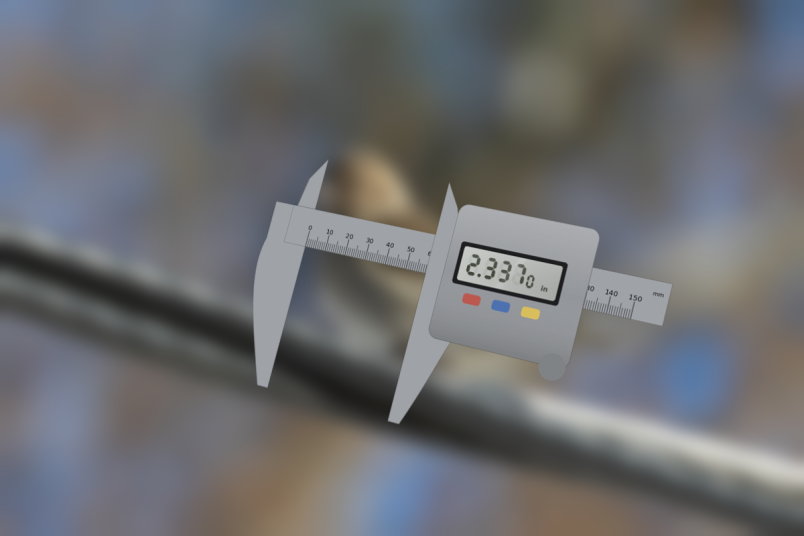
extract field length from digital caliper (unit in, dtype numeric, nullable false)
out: 2.3370 in
